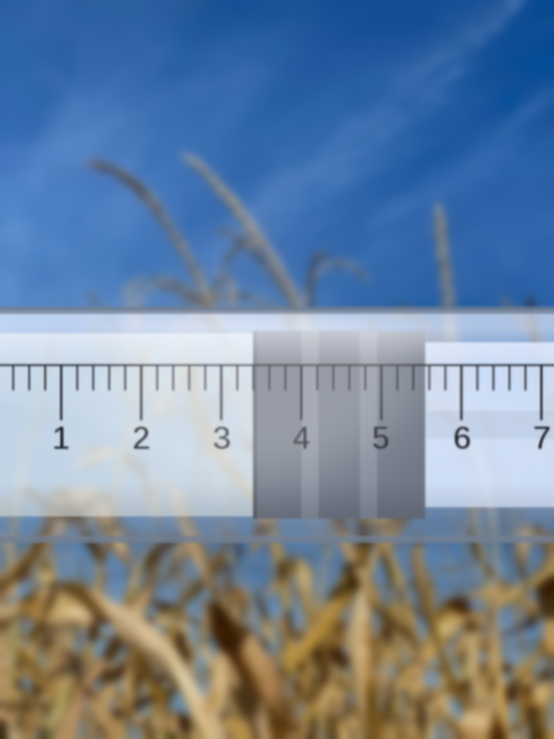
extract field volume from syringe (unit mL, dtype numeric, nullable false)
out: 3.4 mL
